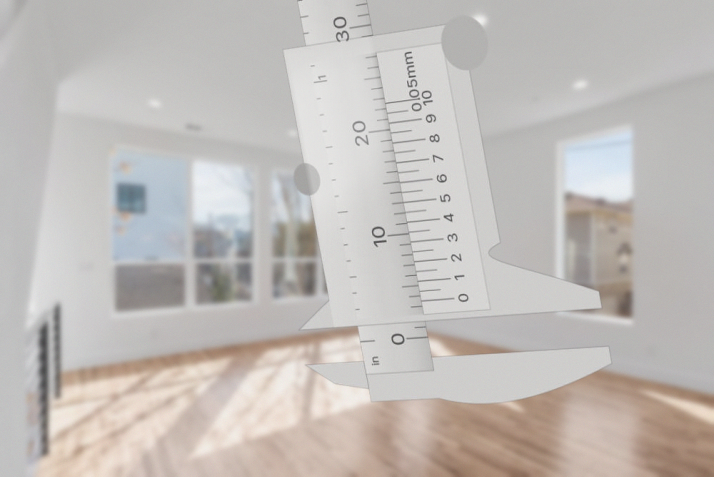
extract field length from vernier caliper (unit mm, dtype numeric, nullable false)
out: 3.5 mm
